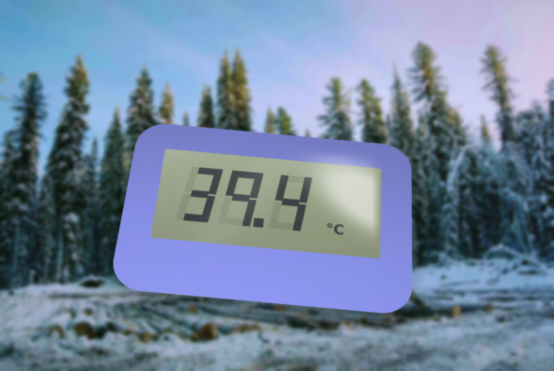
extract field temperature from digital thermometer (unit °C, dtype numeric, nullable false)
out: 39.4 °C
